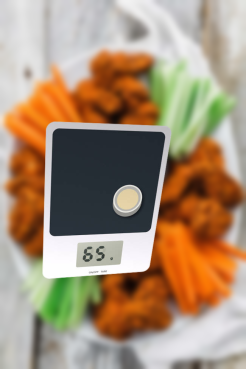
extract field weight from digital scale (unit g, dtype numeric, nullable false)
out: 65 g
